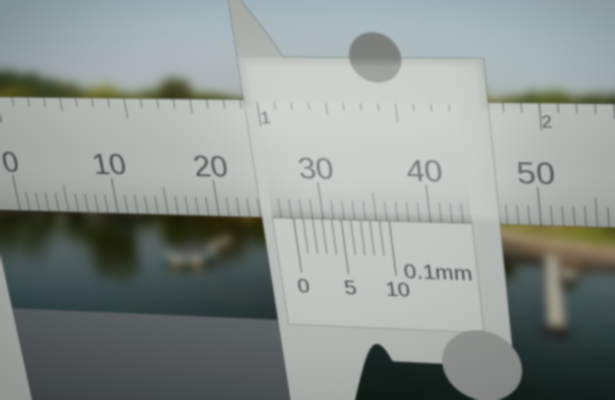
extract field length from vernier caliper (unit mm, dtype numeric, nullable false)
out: 27.2 mm
